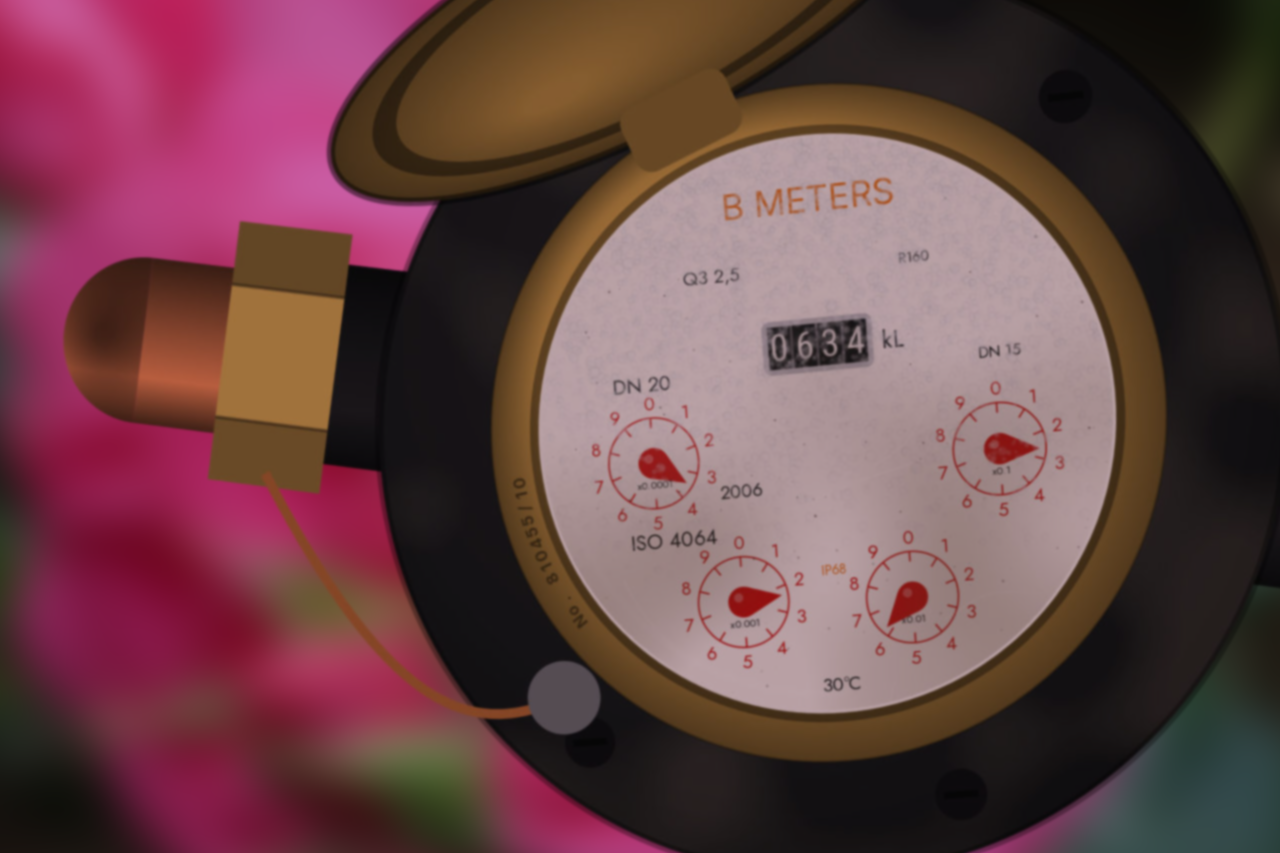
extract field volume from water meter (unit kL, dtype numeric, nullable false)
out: 634.2623 kL
